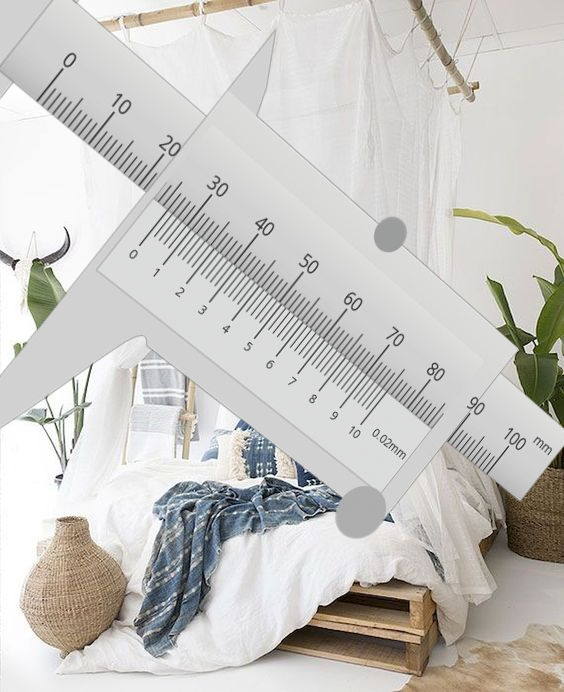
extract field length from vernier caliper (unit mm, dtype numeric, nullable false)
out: 26.0 mm
